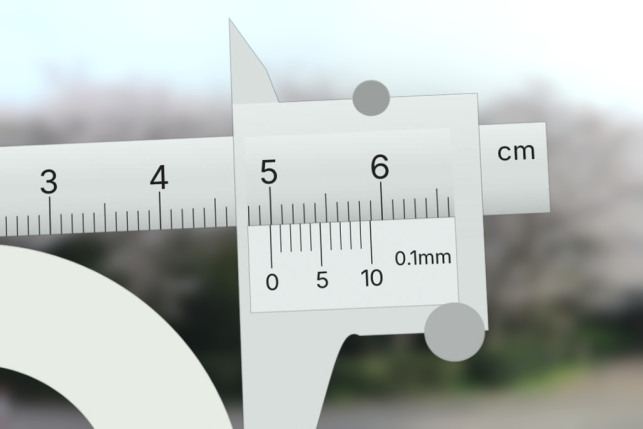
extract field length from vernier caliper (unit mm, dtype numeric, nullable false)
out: 49.9 mm
